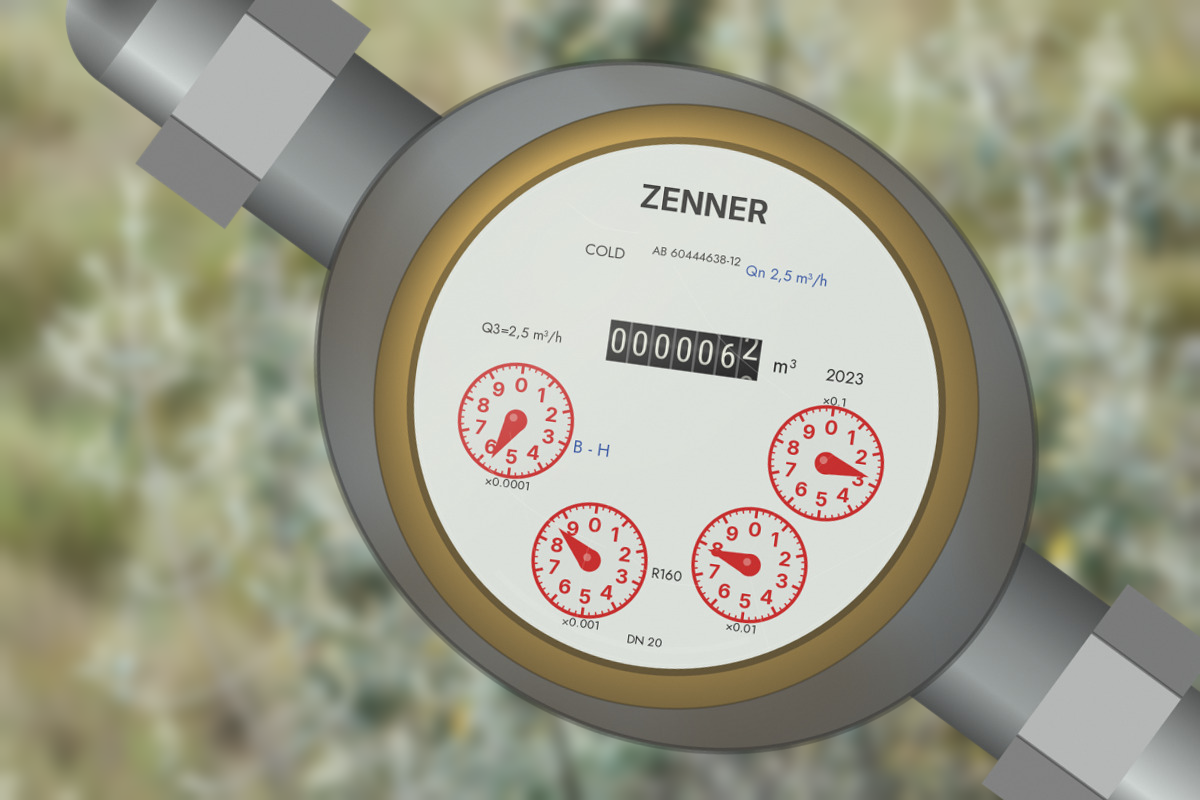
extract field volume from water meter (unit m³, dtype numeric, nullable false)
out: 62.2785 m³
